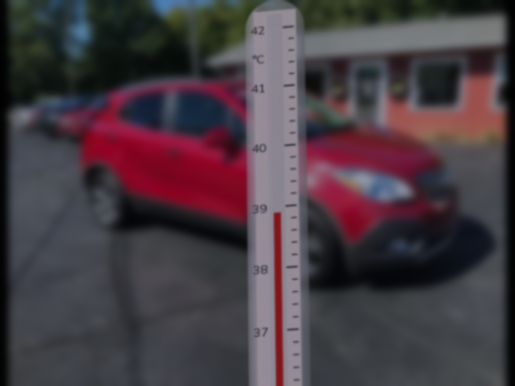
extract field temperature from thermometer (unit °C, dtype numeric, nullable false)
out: 38.9 °C
